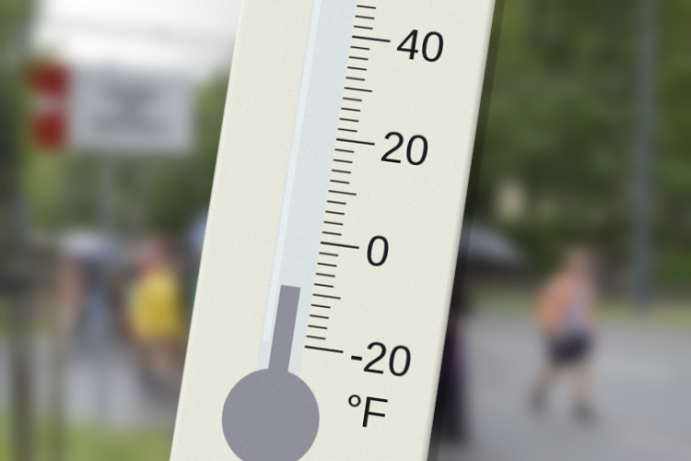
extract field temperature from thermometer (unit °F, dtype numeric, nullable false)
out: -9 °F
